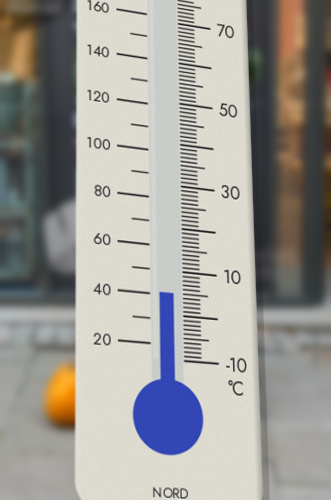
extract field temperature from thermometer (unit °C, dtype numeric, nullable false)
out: 5 °C
